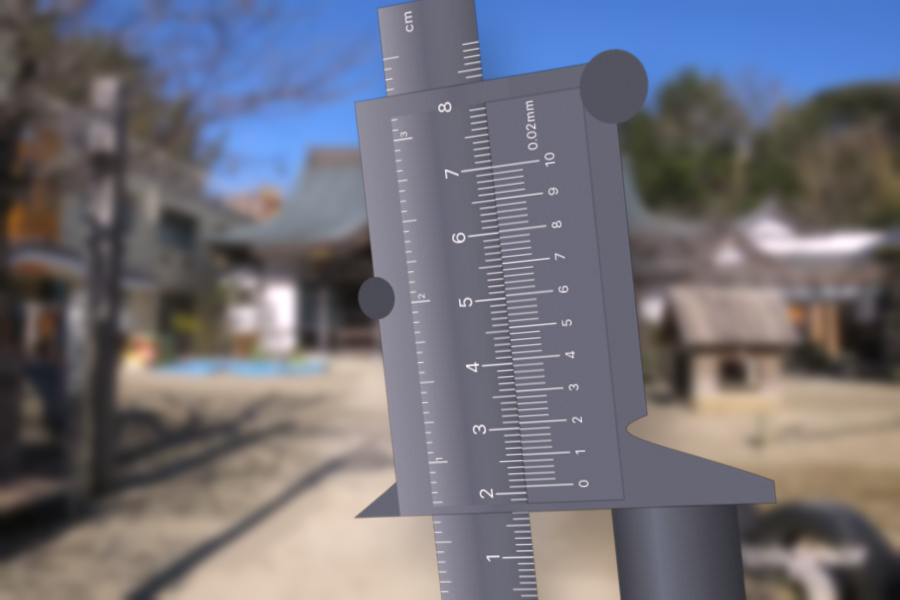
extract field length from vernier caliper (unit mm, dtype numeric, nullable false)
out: 21.0 mm
